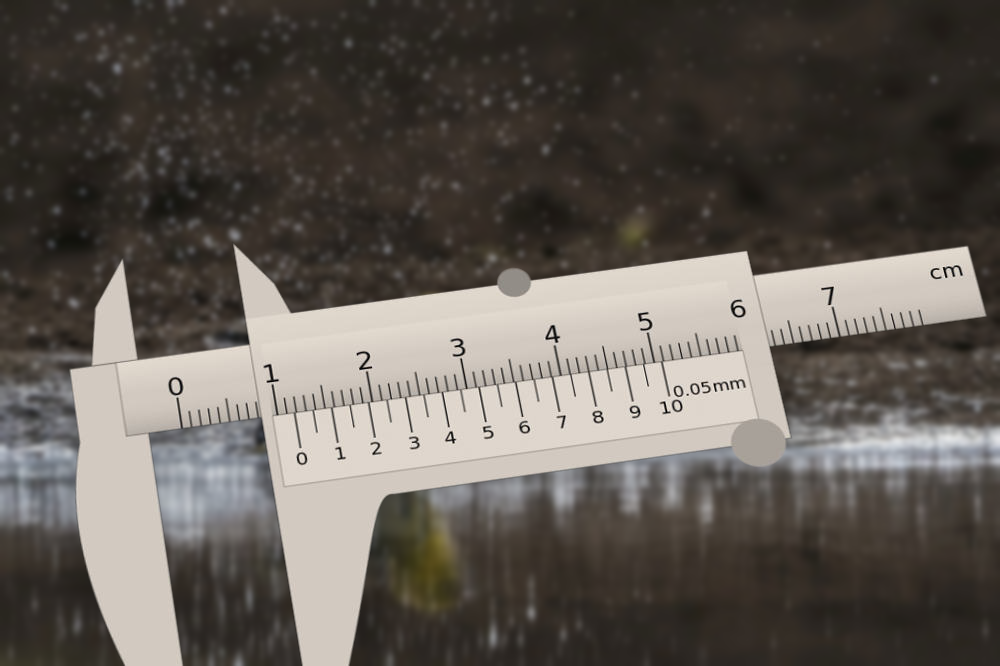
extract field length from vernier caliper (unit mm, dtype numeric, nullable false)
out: 11.8 mm
